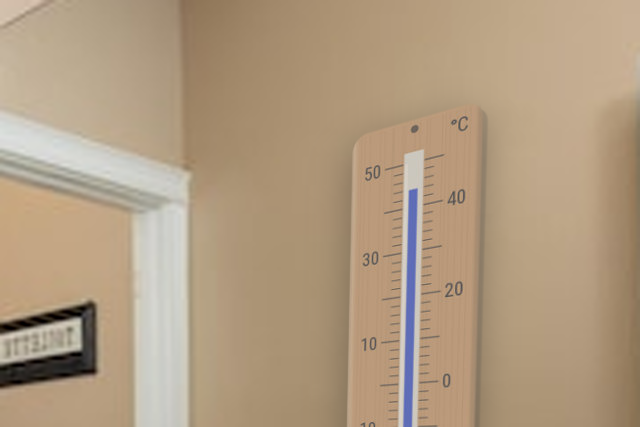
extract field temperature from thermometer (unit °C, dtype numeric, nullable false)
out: 44 °C
